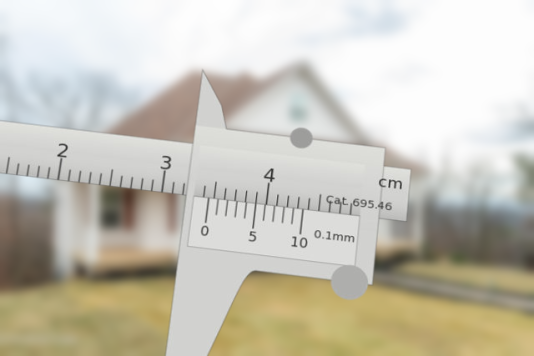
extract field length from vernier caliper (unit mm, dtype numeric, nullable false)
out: 34.5 mm
